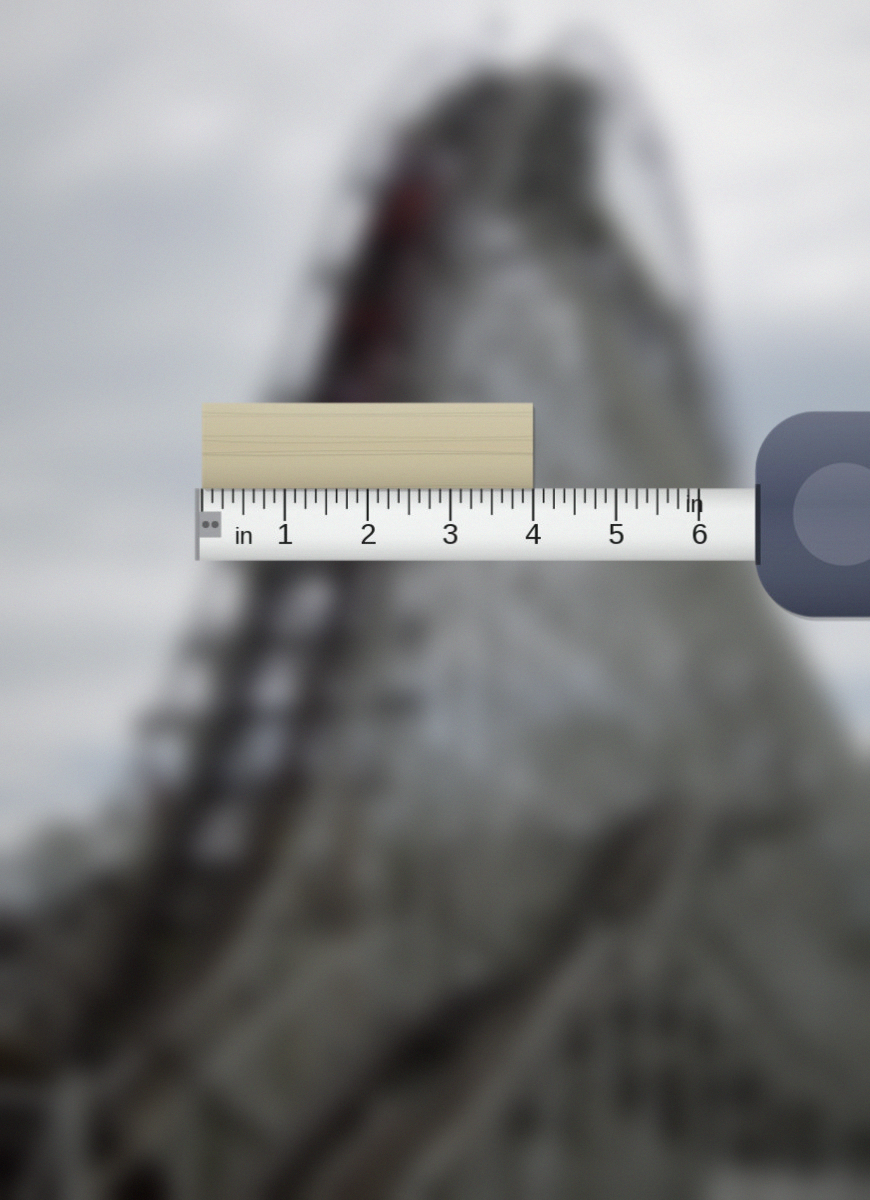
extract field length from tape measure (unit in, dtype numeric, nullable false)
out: 4 in
